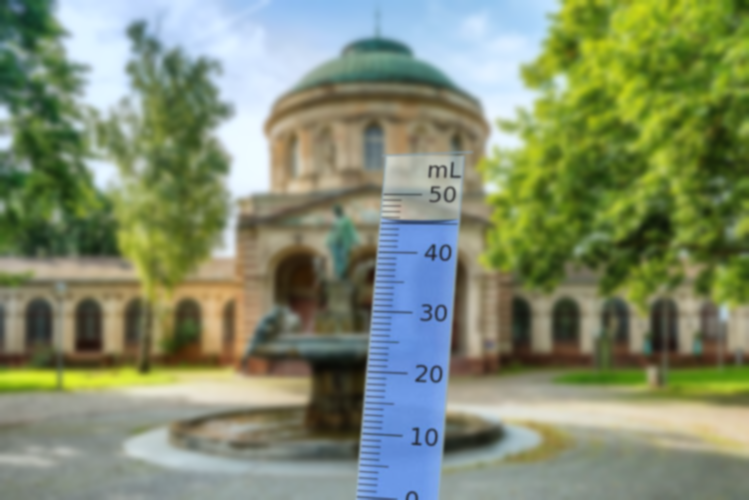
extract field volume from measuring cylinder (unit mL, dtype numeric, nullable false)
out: 45 mL
